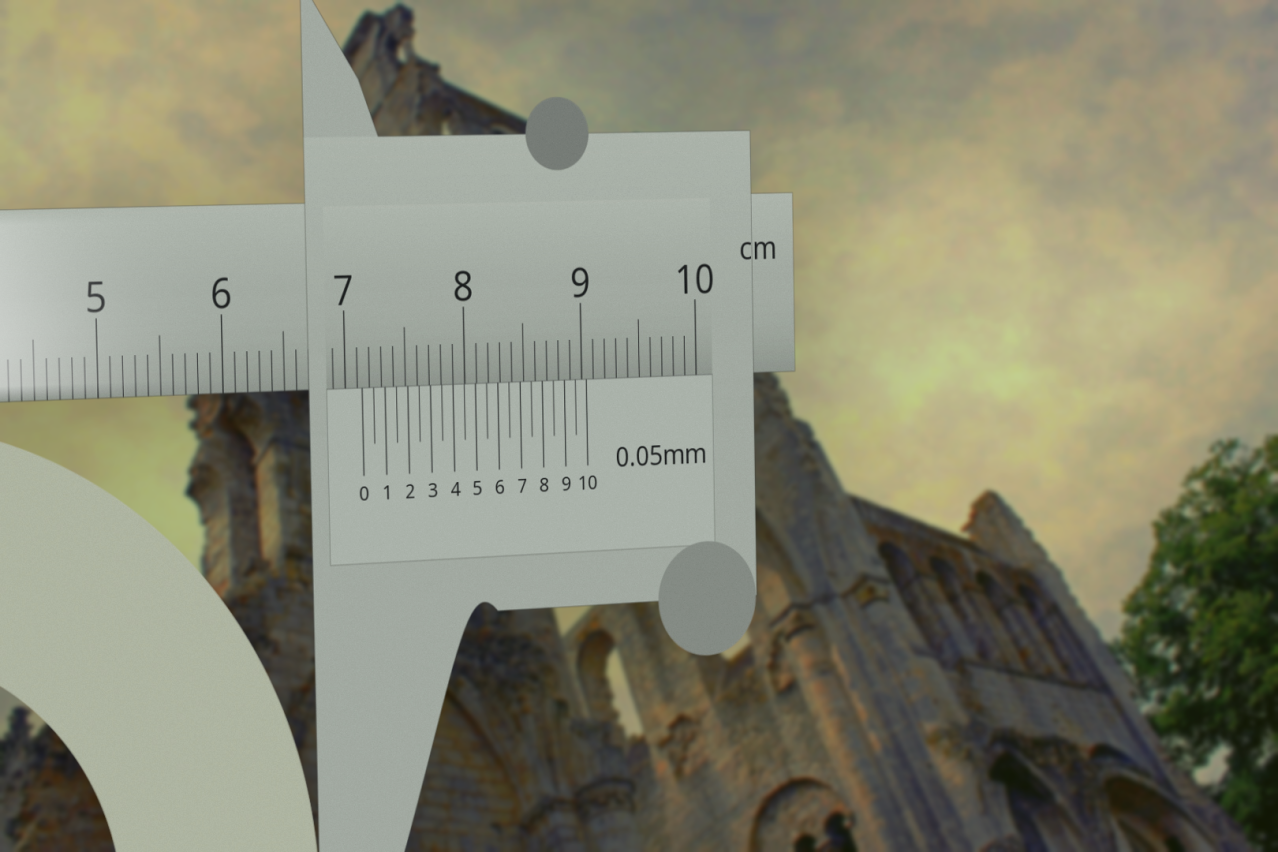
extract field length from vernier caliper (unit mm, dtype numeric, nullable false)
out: 71.4 mm
